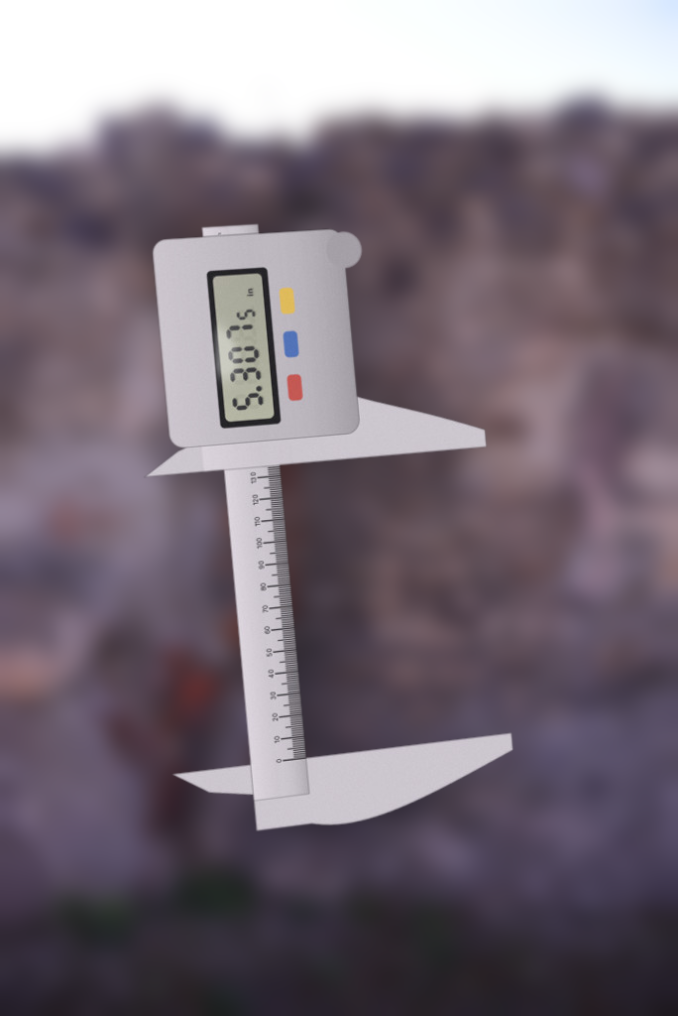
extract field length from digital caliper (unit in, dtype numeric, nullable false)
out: 5.3075 in
